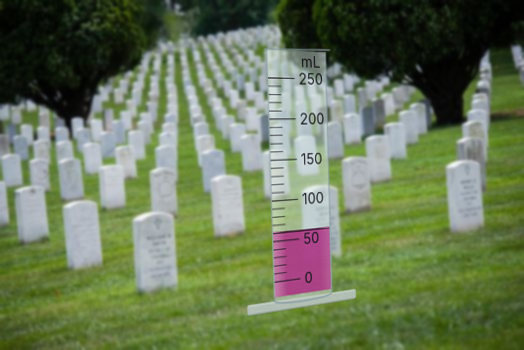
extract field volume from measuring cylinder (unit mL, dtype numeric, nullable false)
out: 60 mL
